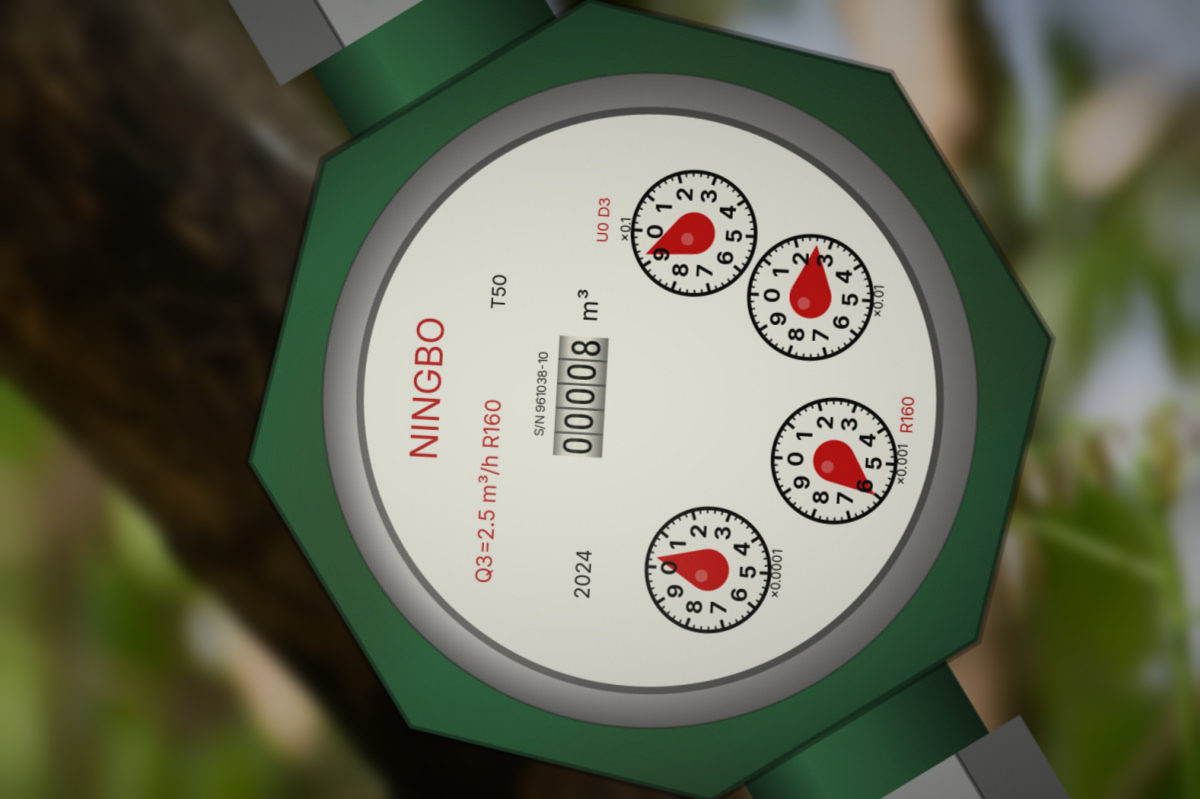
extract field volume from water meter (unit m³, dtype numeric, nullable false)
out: 7.9260 m³
